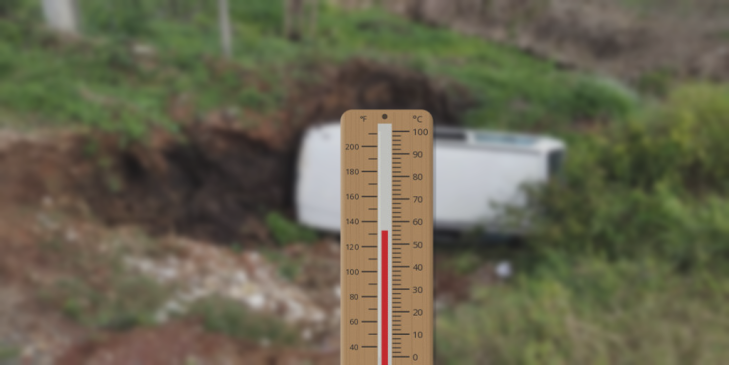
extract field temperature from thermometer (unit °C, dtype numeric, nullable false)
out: 56 °C
